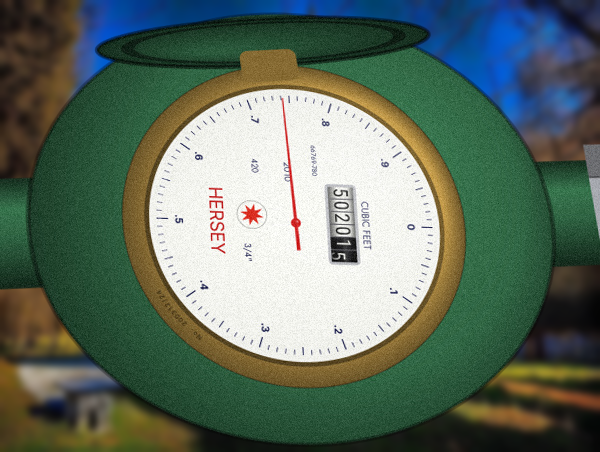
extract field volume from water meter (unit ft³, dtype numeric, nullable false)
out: 502014.74 ft³
